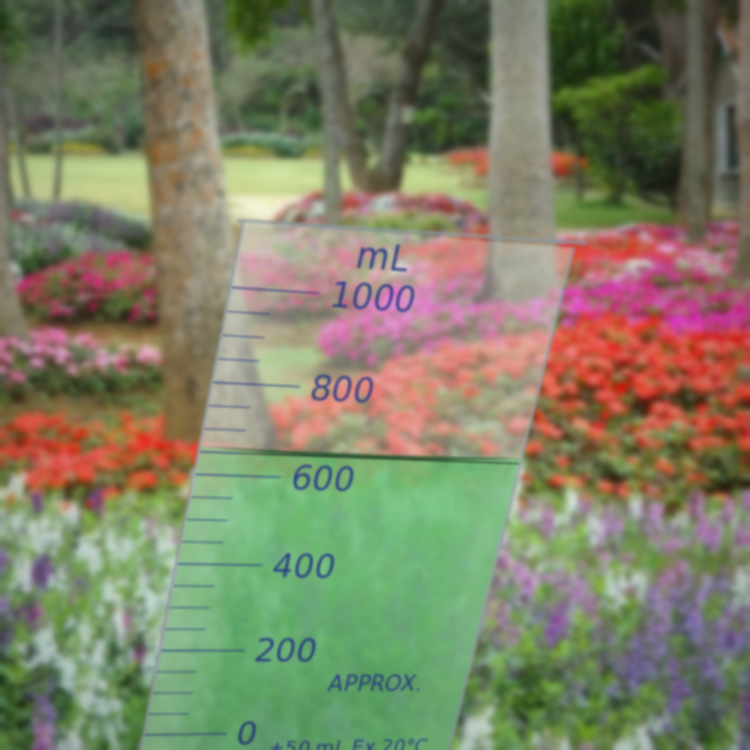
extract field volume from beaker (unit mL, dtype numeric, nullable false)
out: 650 mL
